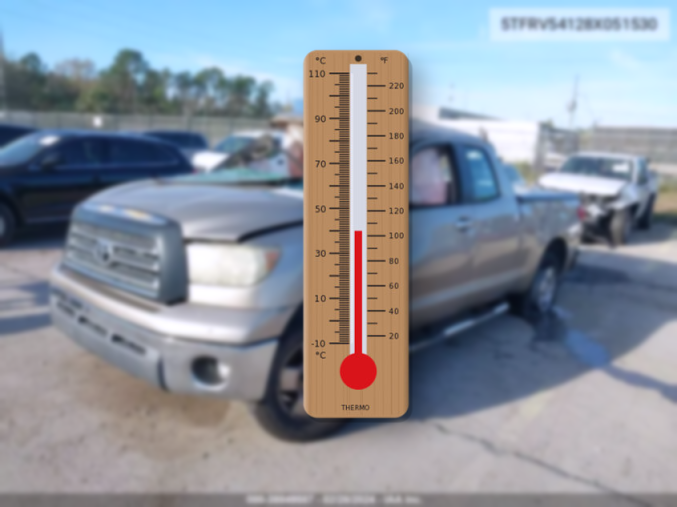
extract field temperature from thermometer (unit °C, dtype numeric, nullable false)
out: 40 °C
